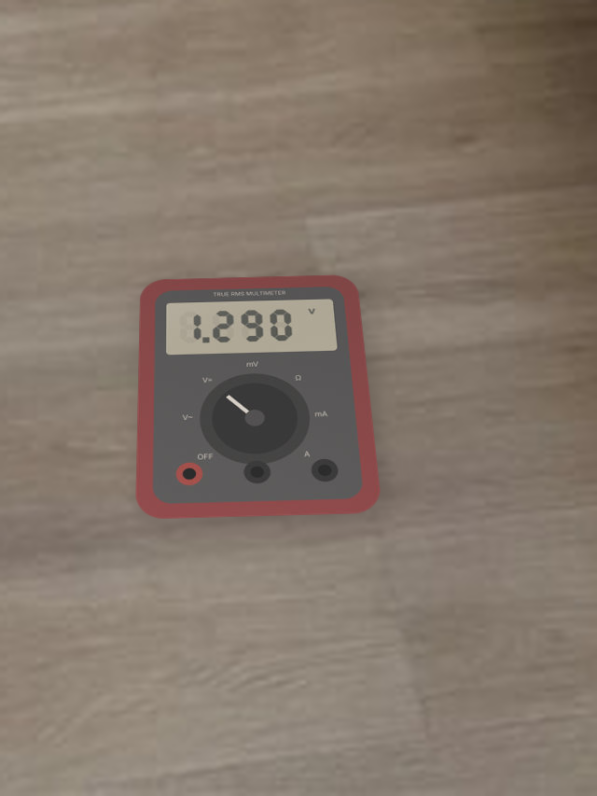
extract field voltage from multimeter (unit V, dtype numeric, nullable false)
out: 1.290 V
